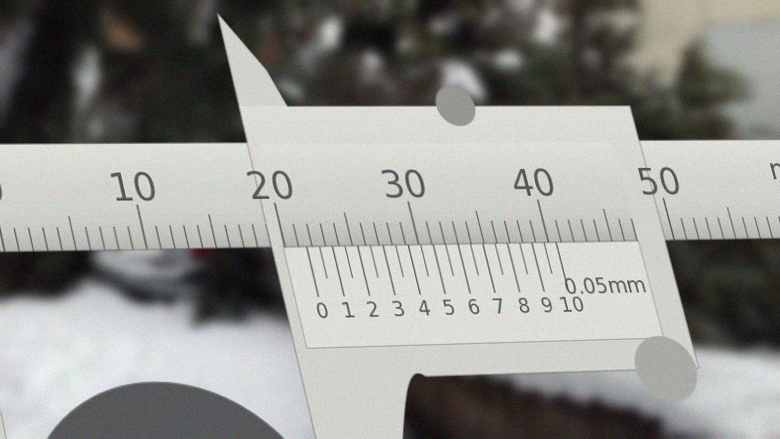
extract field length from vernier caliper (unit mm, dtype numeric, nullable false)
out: 21.6 mm
